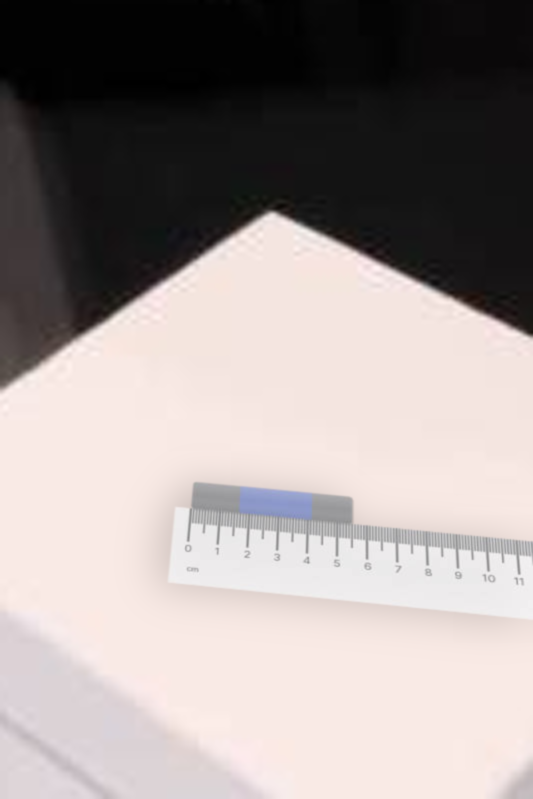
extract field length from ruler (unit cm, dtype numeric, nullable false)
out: 5.5 cm
